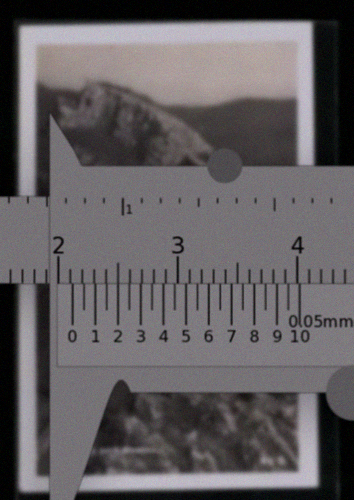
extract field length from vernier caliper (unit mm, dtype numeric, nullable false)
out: 21.2 mm
